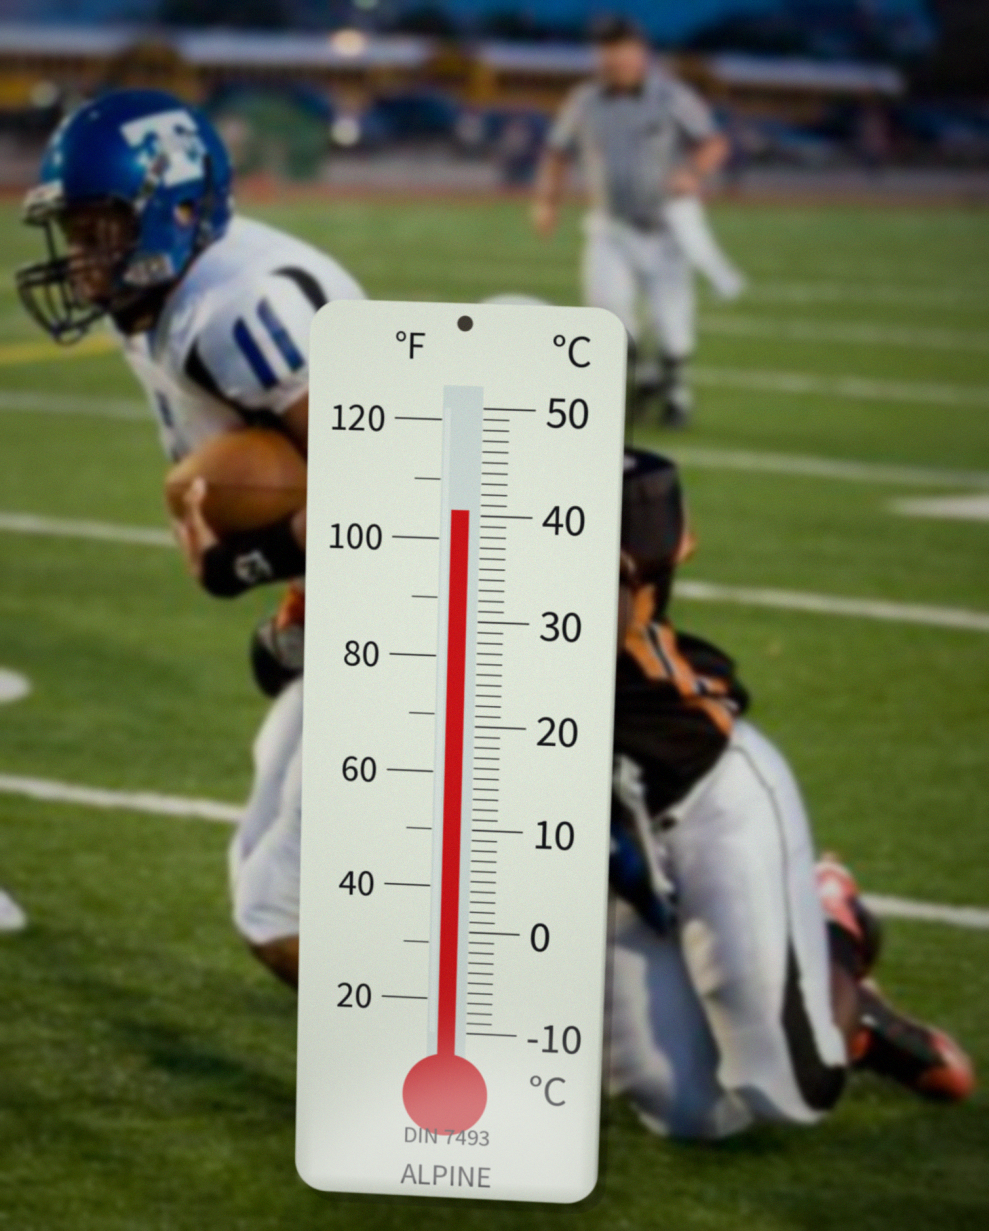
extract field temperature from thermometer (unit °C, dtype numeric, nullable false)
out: 40.5 °C
